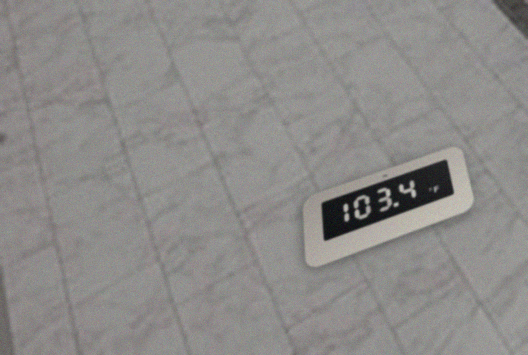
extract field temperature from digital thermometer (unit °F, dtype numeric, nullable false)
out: 103.4 °F
